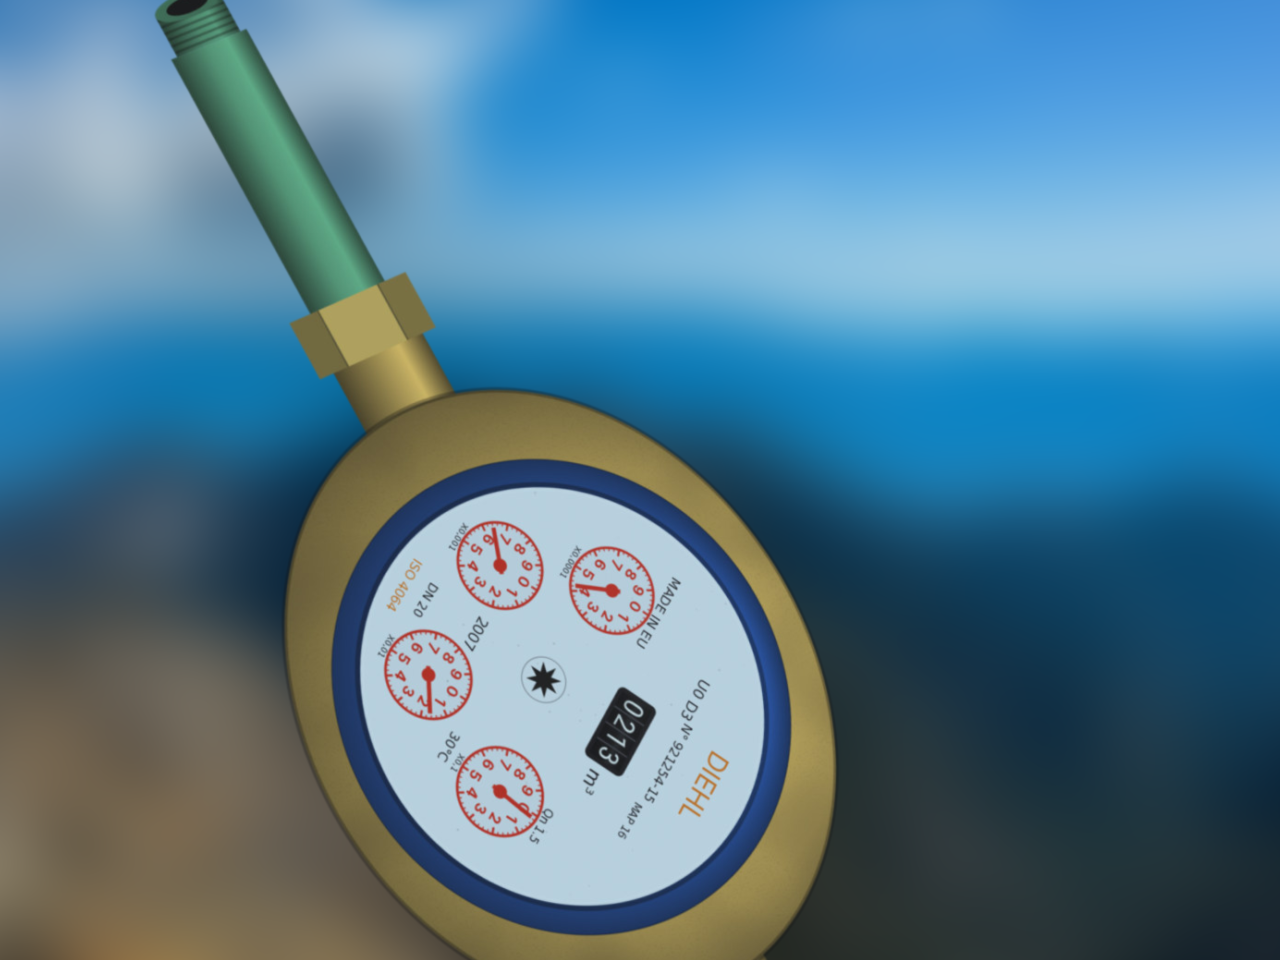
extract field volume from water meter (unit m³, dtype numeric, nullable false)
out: 213.0164 m³
